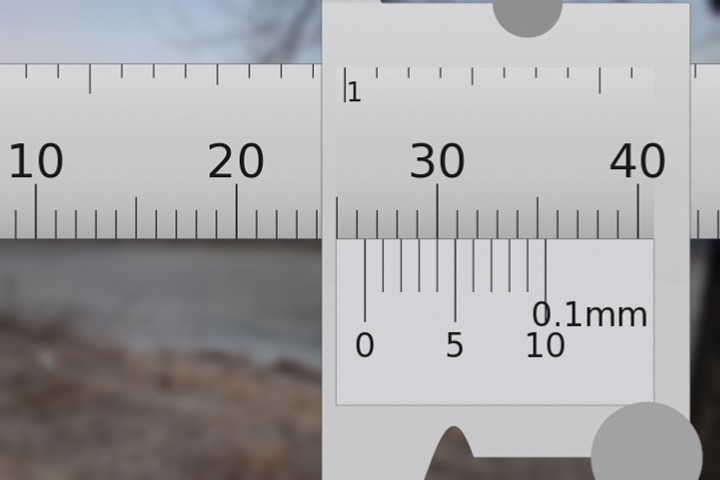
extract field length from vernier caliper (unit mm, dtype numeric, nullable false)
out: 26.4 mm
